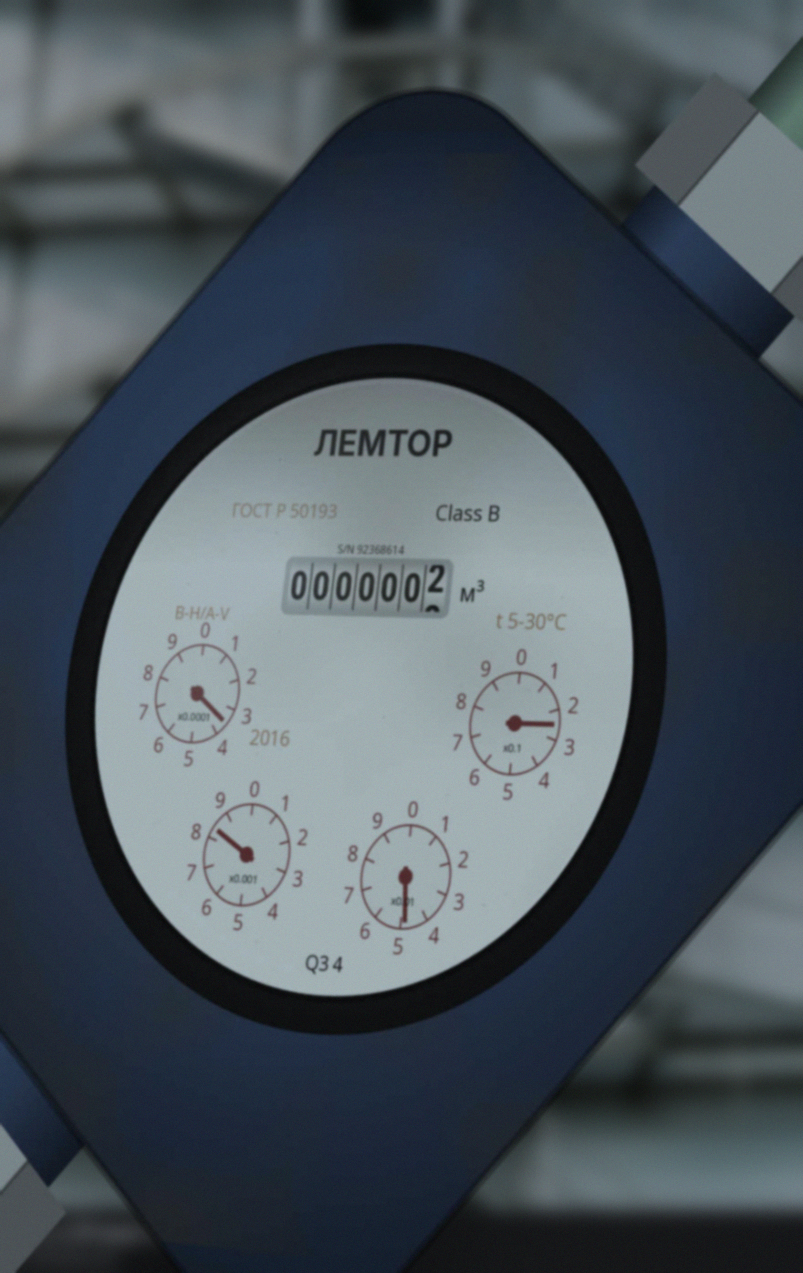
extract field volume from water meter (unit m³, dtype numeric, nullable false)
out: 2.2483 m³
